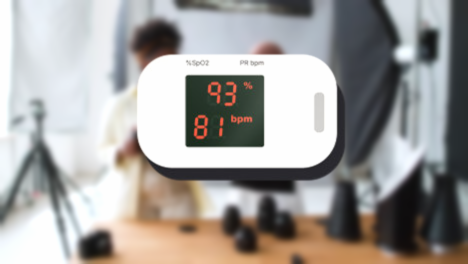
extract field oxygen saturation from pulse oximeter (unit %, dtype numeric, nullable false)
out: 93 %
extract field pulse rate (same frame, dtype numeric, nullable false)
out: 81 bpm
